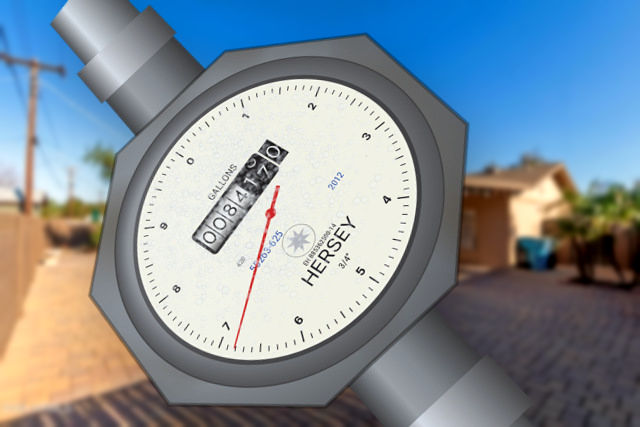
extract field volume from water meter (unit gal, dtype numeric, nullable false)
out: 84166.8 gal
